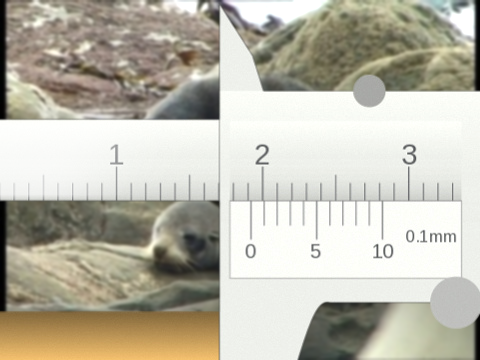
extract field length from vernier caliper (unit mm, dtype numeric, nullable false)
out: 19.2 mm
